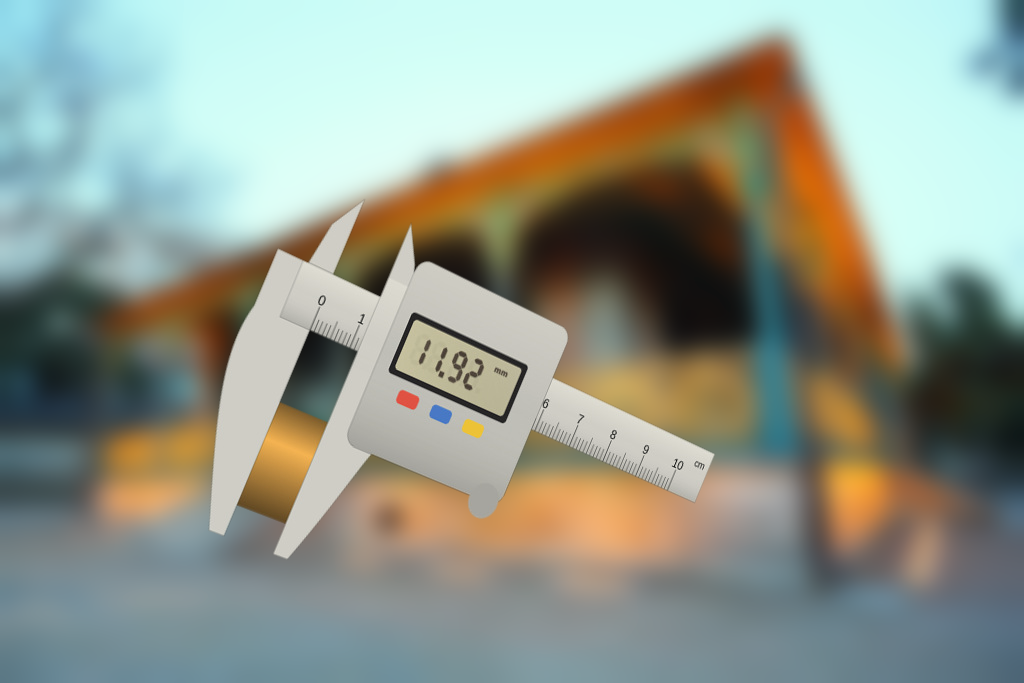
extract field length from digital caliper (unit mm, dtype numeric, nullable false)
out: 11.92 mm
